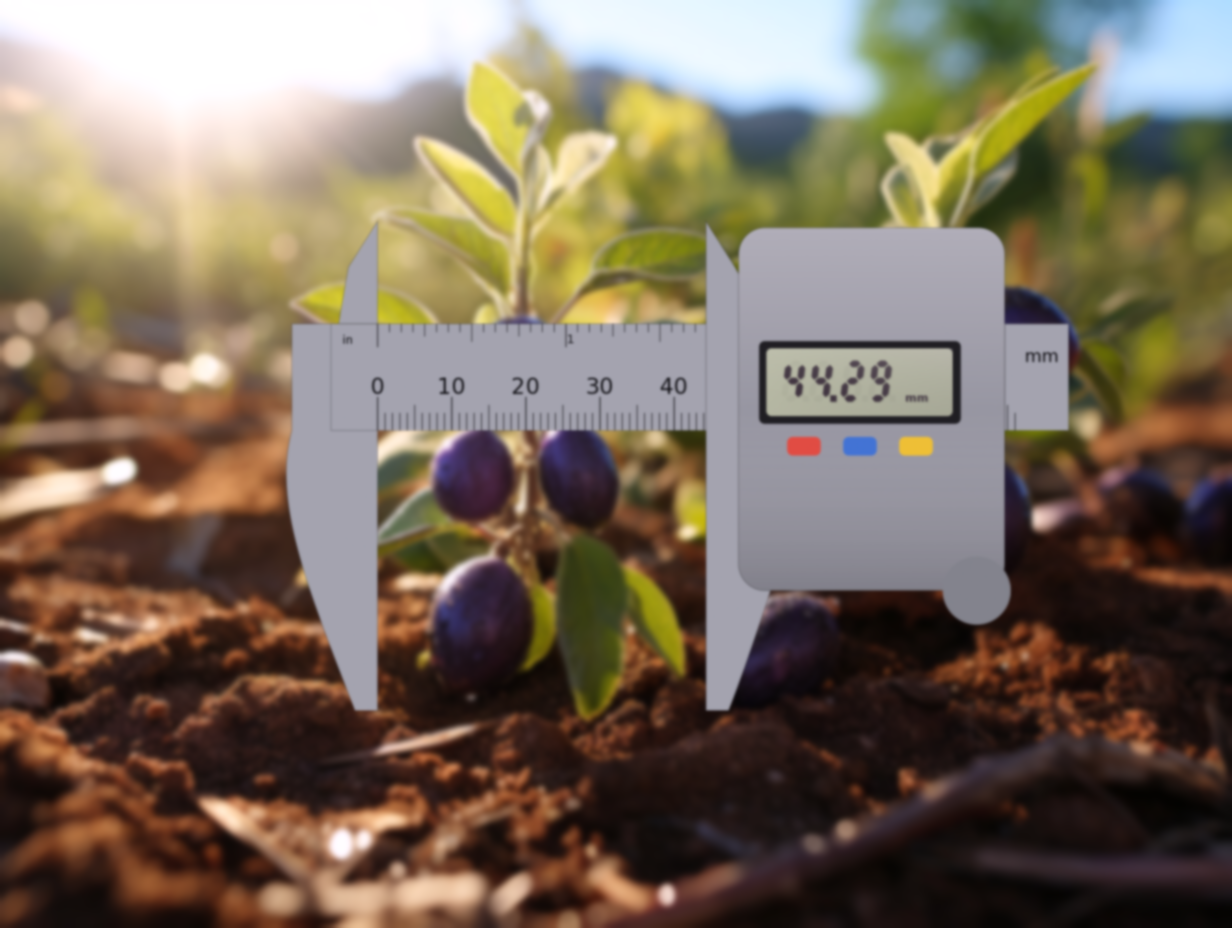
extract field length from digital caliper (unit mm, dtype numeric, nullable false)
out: 44.29 mm
